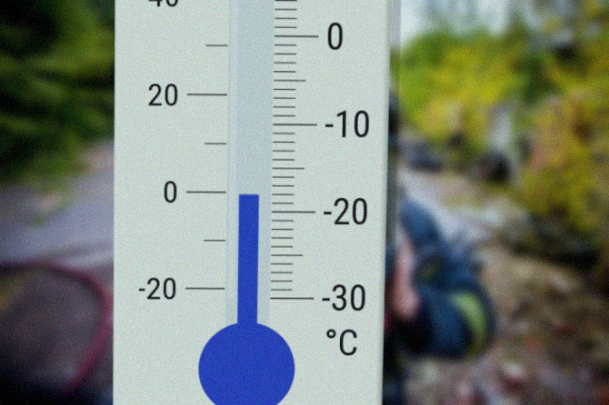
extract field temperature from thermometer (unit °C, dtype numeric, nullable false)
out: -18 °C
